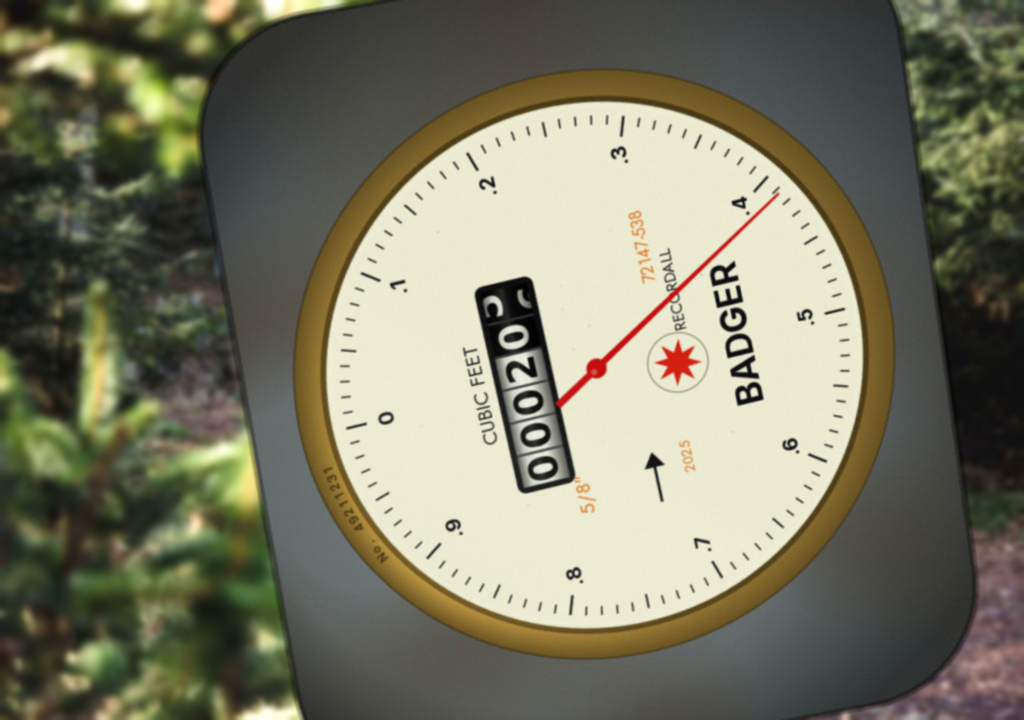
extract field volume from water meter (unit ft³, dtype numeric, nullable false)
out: 205.41 ft³
